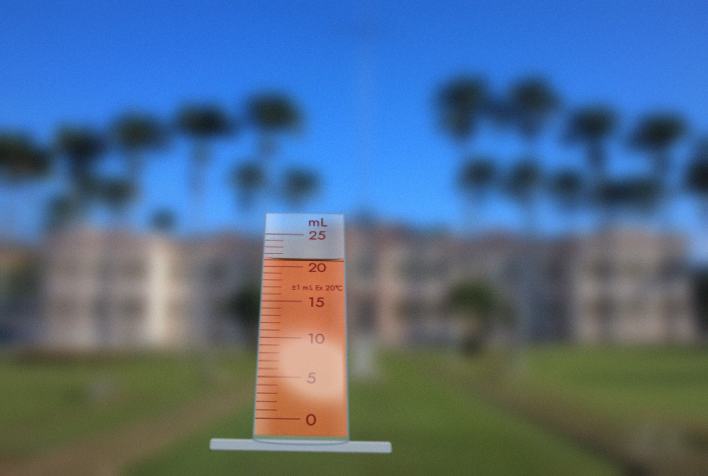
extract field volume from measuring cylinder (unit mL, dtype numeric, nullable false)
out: 21 mL
